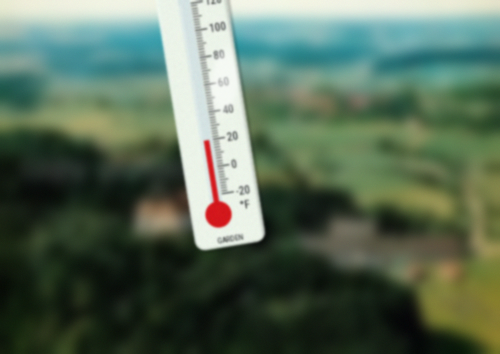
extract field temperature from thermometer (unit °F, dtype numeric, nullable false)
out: 20 °F
